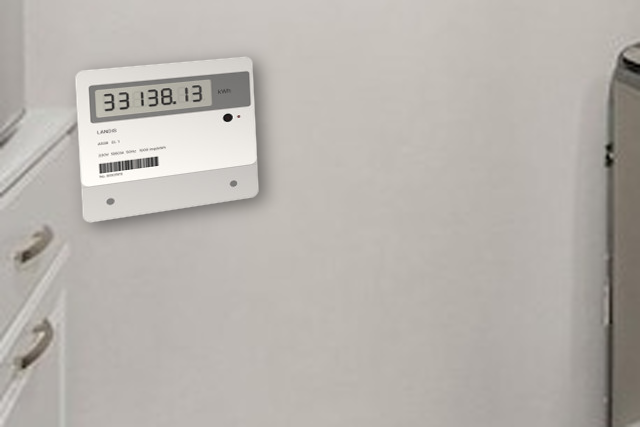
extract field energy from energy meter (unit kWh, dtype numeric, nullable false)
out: 33138.13 kWh
